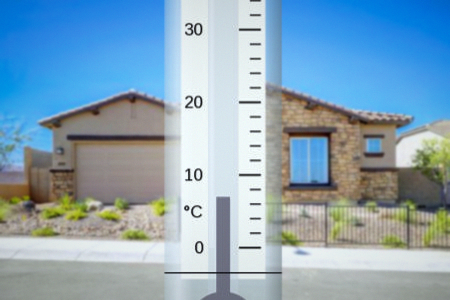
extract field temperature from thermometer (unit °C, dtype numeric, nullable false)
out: 7 °C
